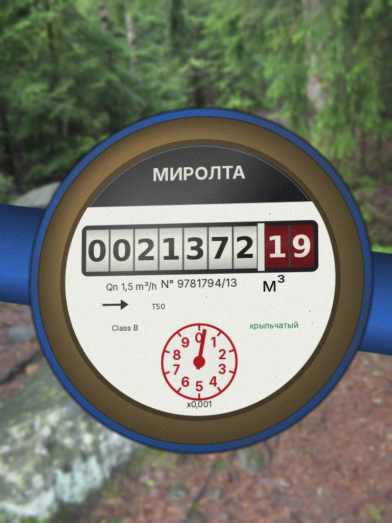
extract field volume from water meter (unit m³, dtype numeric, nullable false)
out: 21372.190 m³
